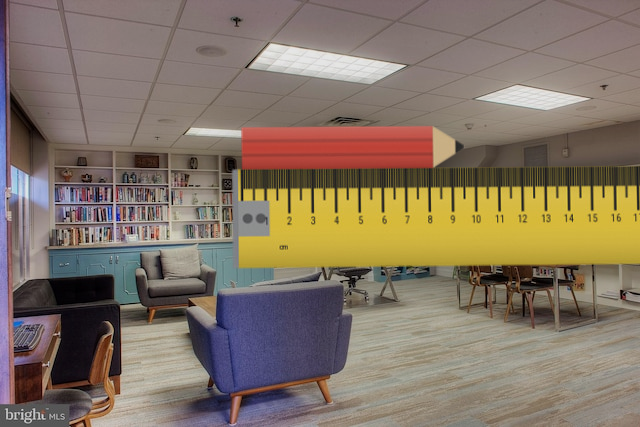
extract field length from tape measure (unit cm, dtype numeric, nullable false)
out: 9.5 cm
